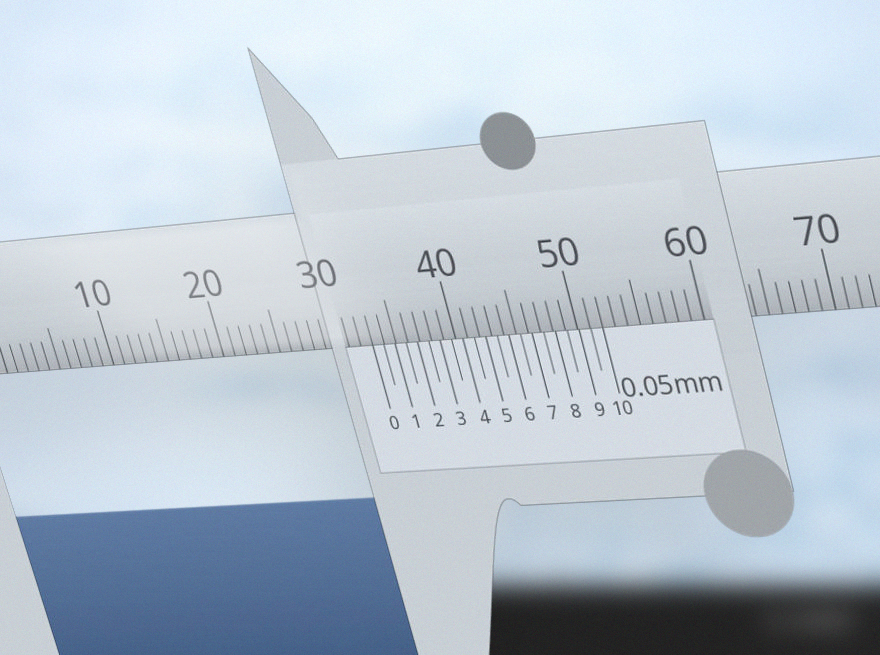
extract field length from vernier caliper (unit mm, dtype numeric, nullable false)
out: 33.0 mm
